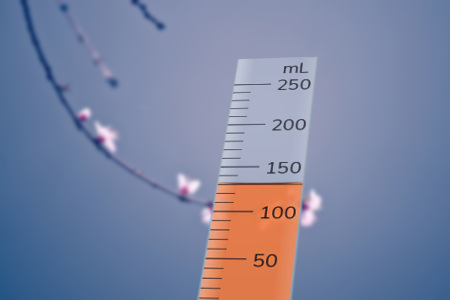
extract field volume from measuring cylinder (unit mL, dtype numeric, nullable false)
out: 130 mL
